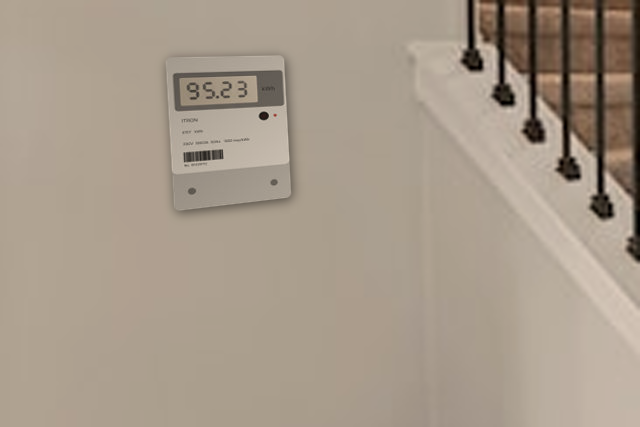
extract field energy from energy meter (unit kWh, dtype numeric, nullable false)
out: 95.23 kWh
